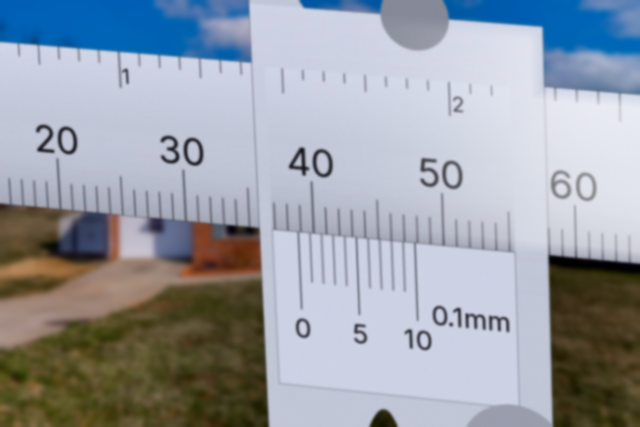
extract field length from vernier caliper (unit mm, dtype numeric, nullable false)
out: 38.8 mm
